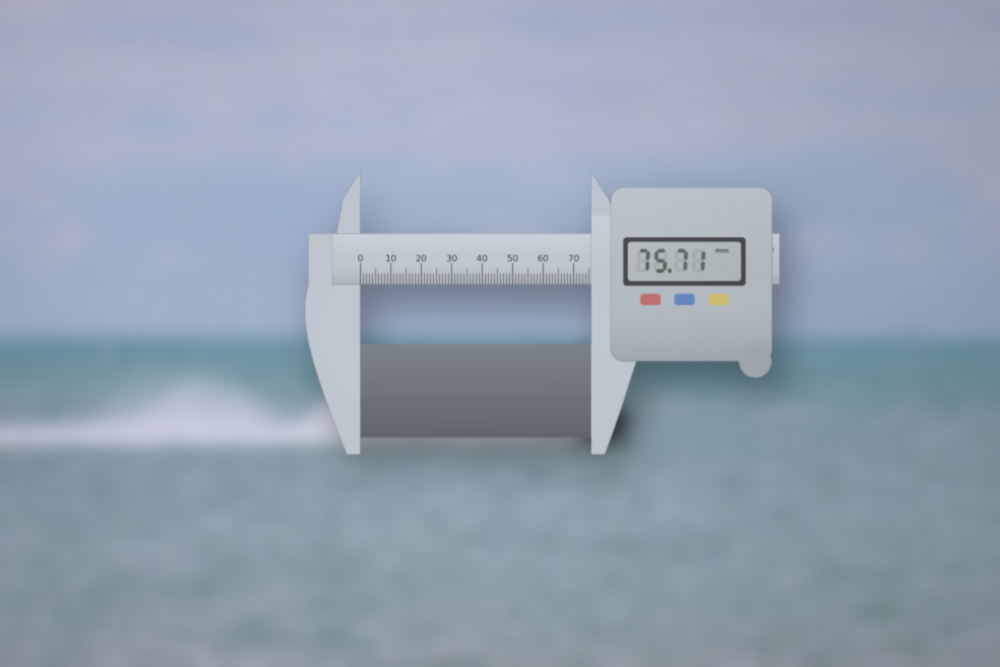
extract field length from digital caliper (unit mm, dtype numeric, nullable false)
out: 75.71 mm
